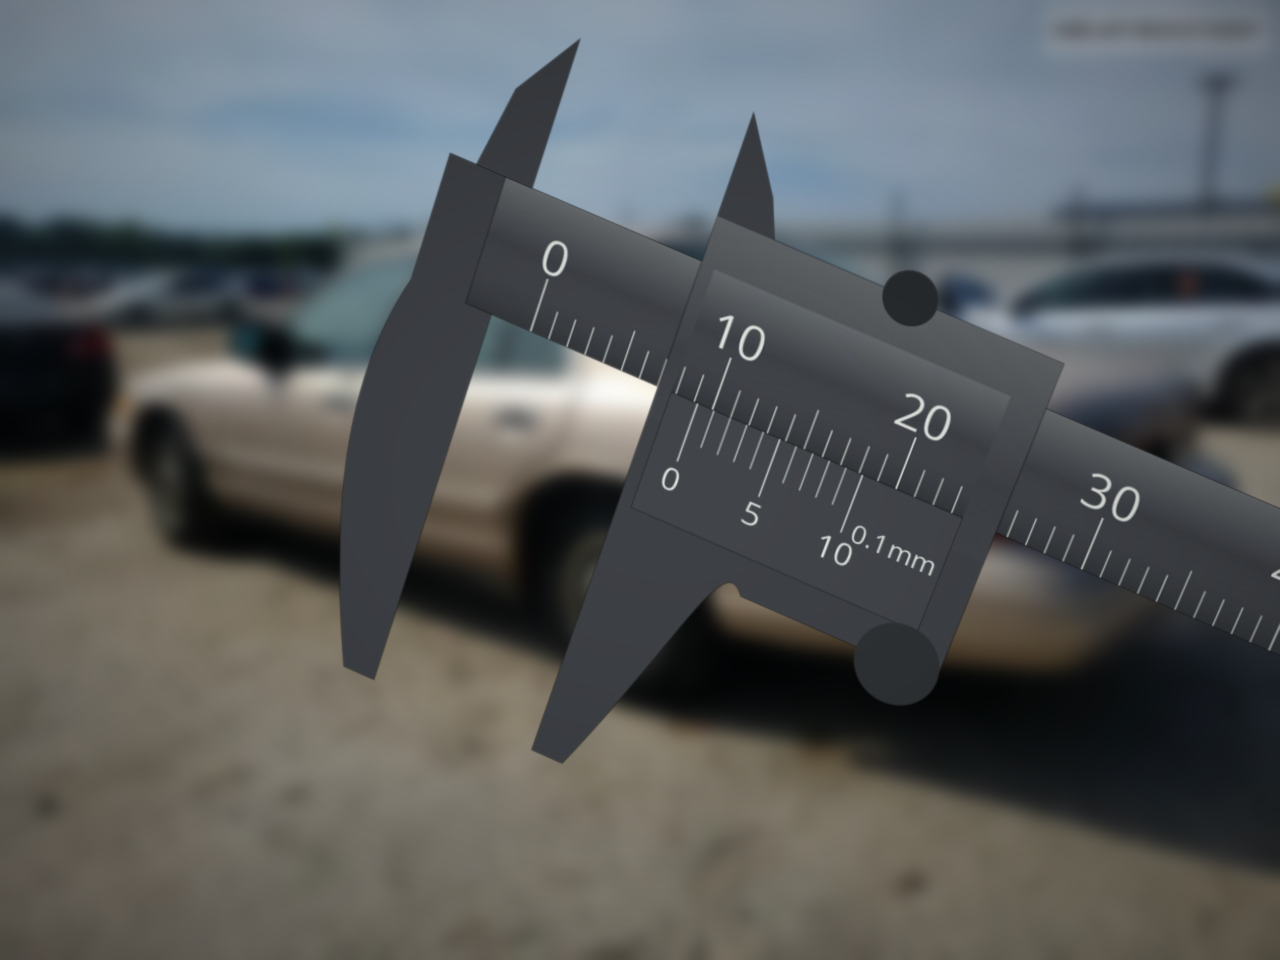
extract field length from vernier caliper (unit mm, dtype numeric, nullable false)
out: 9.2 mm
